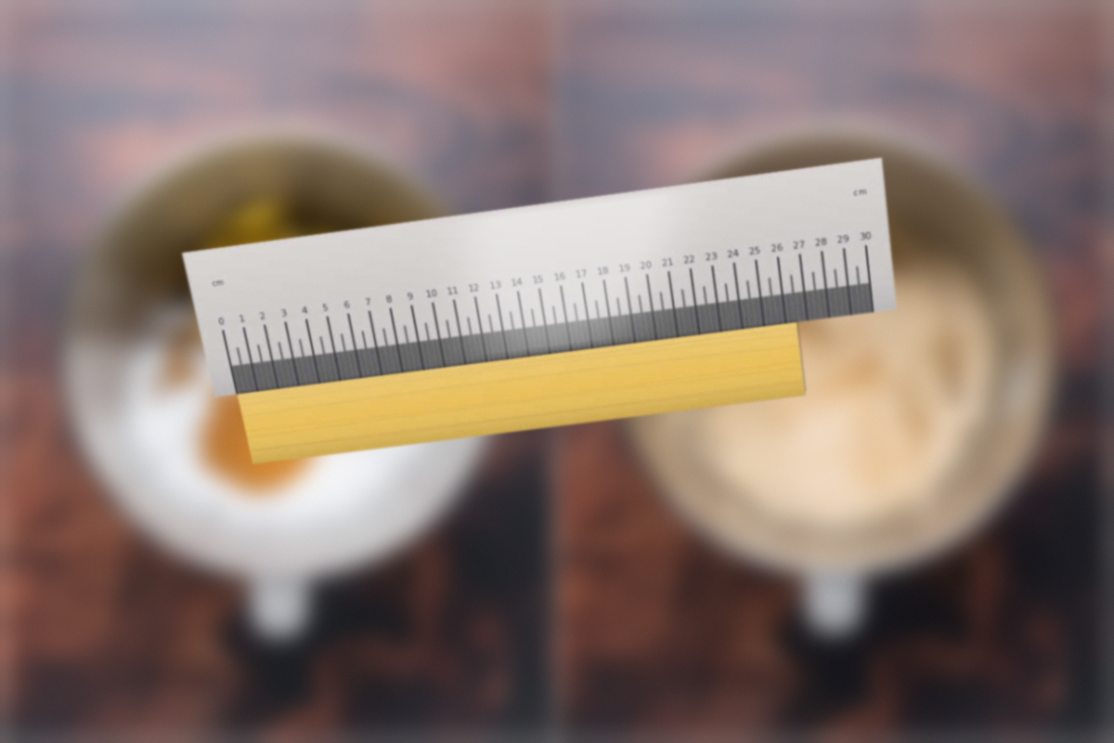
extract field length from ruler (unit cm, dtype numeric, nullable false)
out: 26.5 cm
